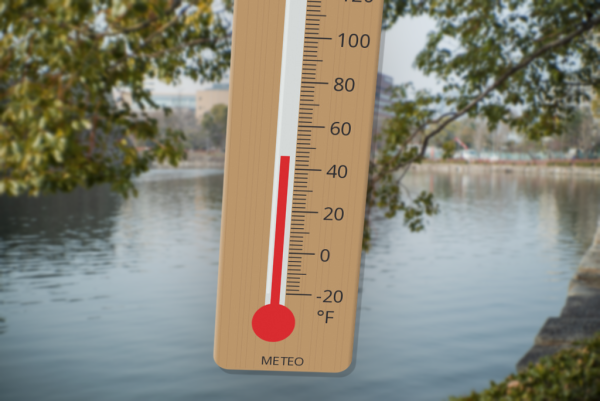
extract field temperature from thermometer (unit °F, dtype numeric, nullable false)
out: 46 °F
